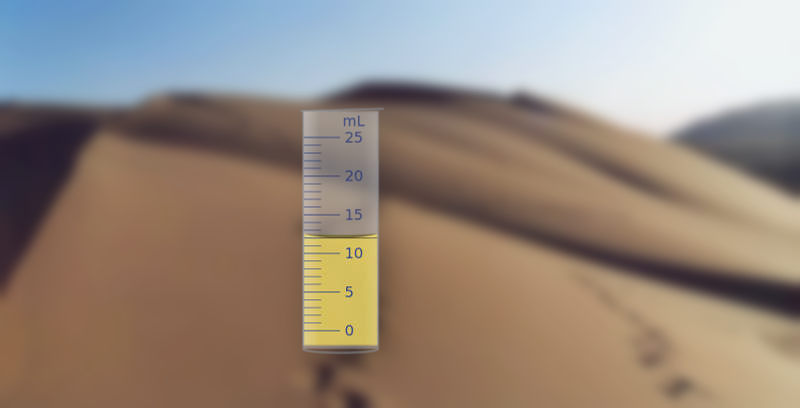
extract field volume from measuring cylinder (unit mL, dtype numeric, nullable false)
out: 12 mL
